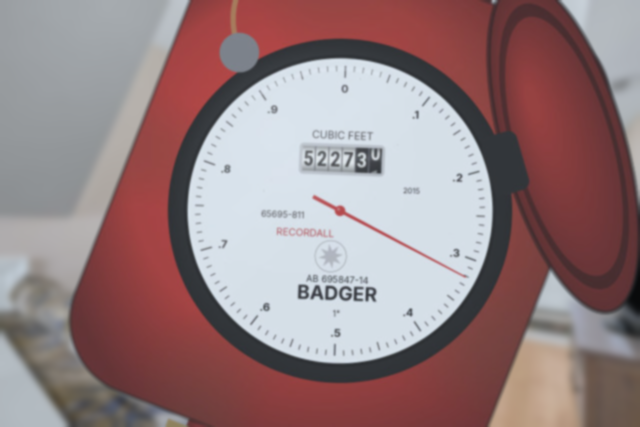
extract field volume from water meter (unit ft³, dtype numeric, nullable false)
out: 522730.32 ft³
